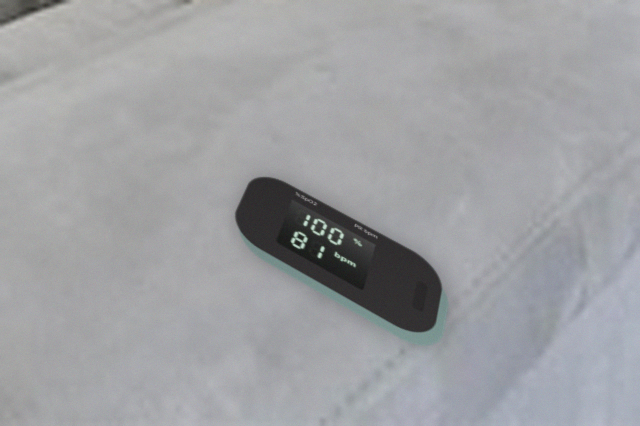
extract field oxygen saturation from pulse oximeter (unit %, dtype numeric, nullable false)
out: 100 %
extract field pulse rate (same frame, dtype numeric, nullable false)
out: 81 bpm
